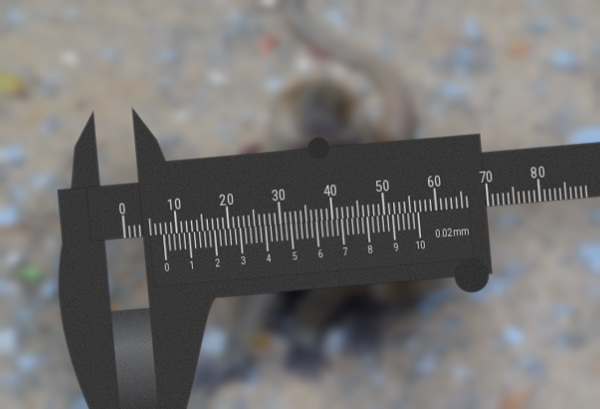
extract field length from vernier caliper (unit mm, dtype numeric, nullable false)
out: 7.5 mm
